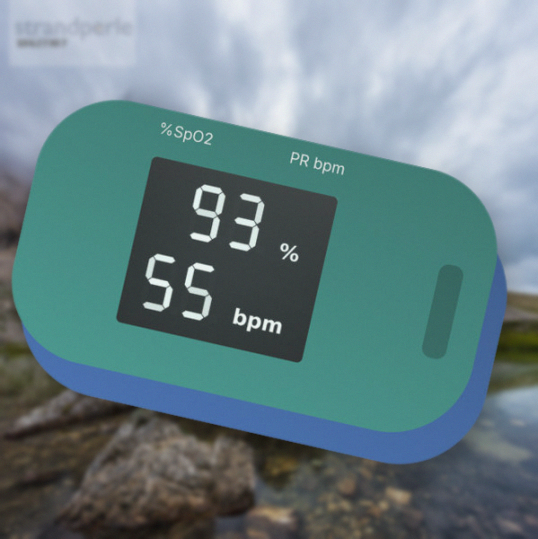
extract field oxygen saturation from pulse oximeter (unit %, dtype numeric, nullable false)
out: 93 %
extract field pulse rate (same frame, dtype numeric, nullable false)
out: 55 bpm
